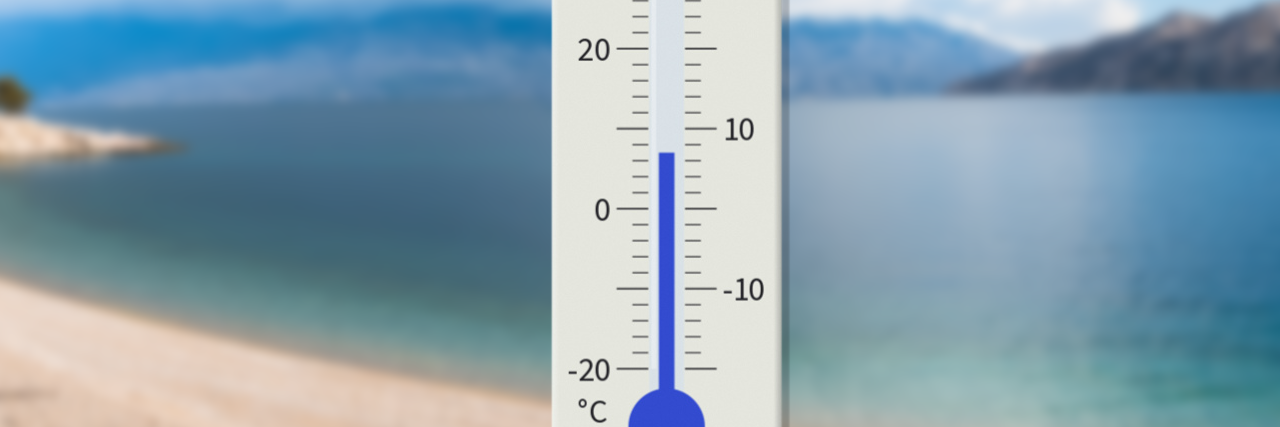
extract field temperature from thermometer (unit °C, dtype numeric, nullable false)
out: 7 °C
